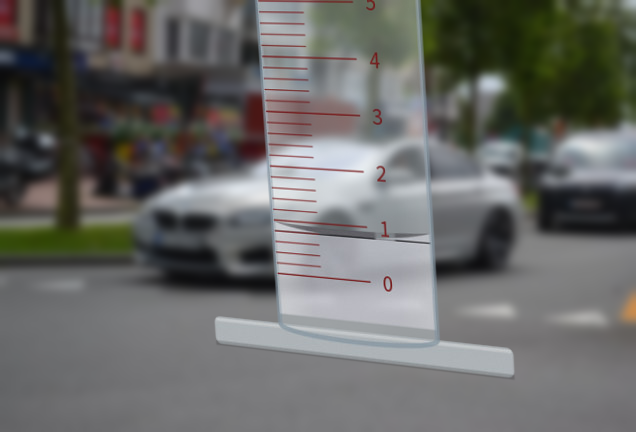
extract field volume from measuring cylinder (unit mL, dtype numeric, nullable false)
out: 0.8 mL
